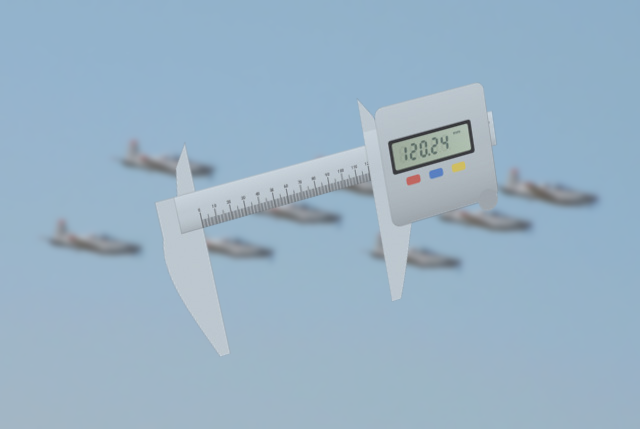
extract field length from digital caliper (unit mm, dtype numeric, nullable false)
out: 120.24 mm
